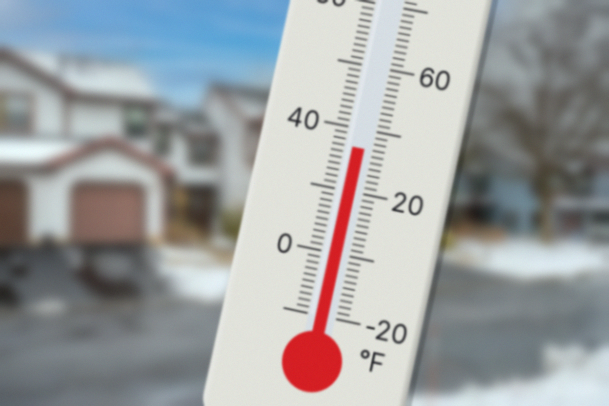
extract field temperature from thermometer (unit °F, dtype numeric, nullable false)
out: 34 °F
